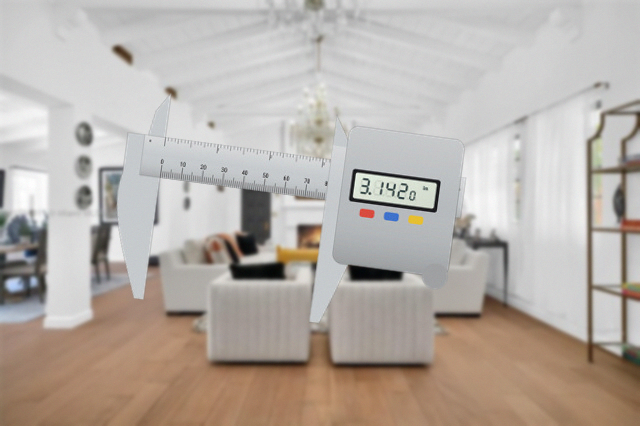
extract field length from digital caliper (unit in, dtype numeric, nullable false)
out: 3.1420 in
